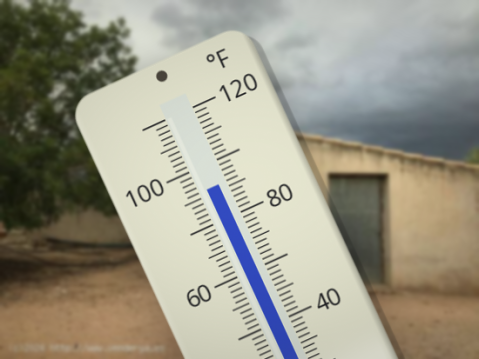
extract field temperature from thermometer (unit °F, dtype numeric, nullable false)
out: 92 °F
